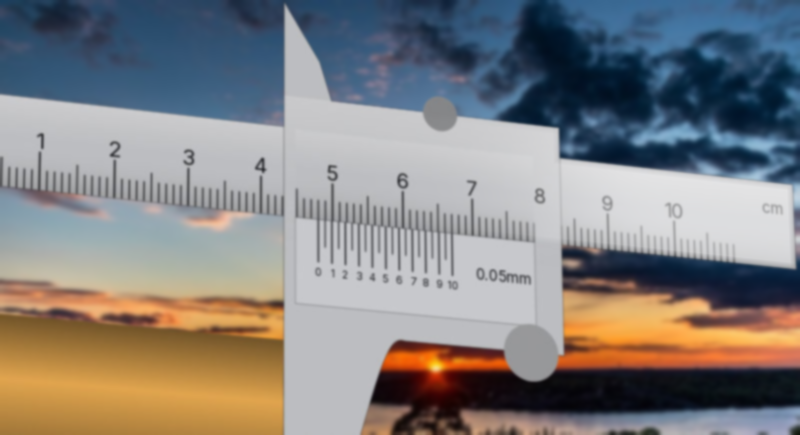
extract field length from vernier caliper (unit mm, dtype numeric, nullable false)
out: 48.0 mm
